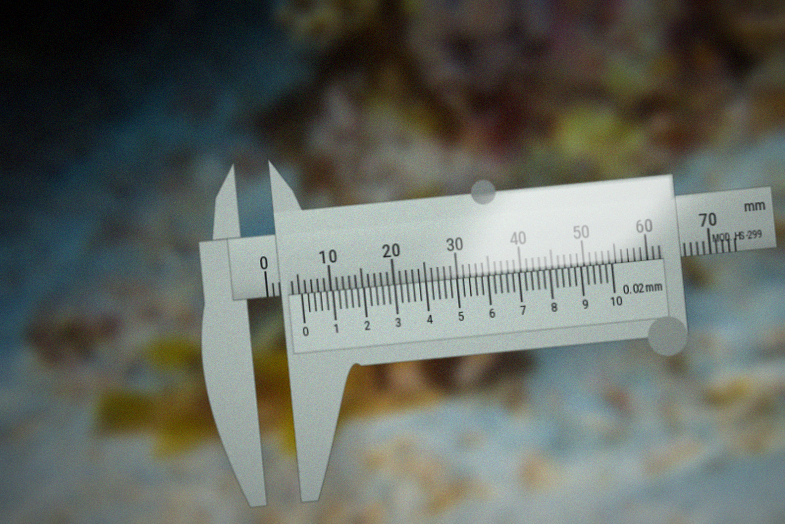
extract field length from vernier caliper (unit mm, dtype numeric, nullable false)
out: 5.4 mm
